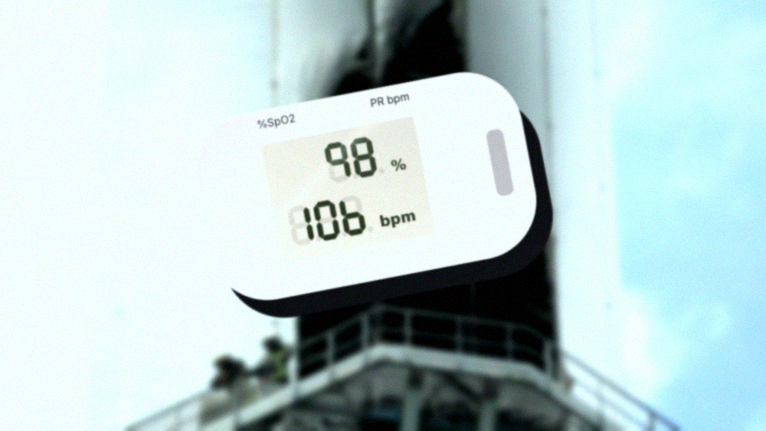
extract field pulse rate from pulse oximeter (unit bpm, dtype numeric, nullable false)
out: 106 bpm
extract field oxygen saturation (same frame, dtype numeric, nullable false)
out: 98 %
